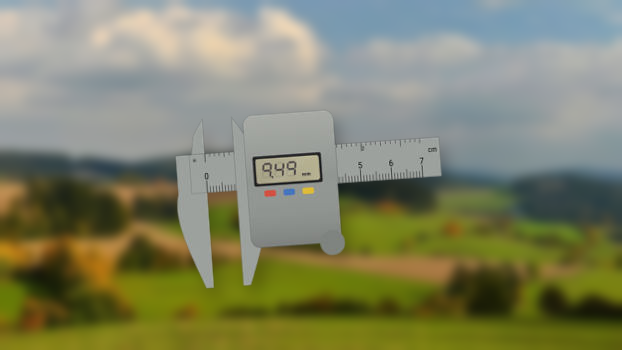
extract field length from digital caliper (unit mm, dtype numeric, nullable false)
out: 9.49 mm
